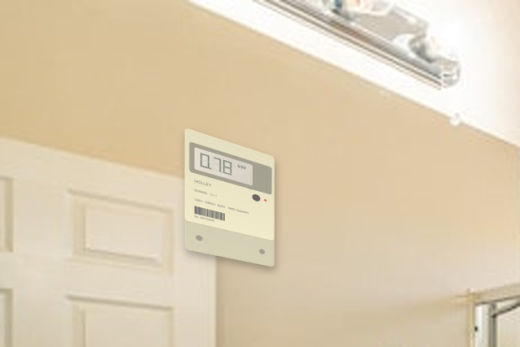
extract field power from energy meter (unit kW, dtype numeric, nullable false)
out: 0.78 kW
